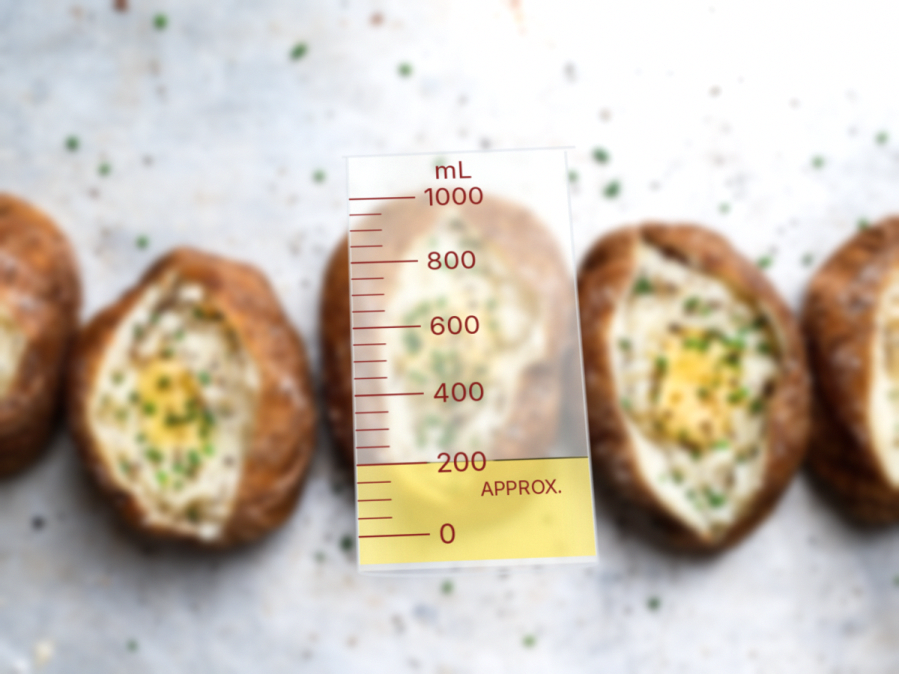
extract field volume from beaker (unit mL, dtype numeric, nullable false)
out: 200 mL
